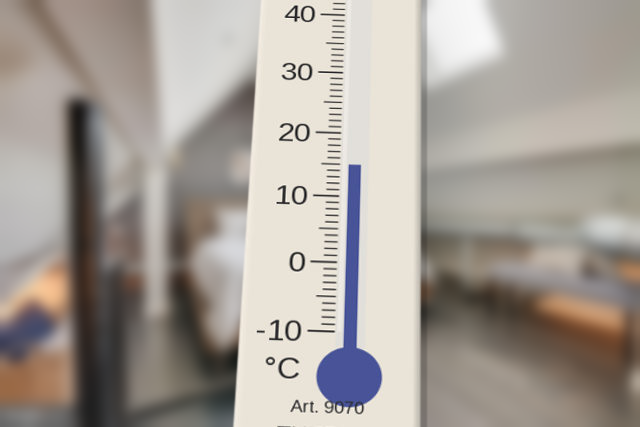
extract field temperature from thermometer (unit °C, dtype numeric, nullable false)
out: 15 °C
